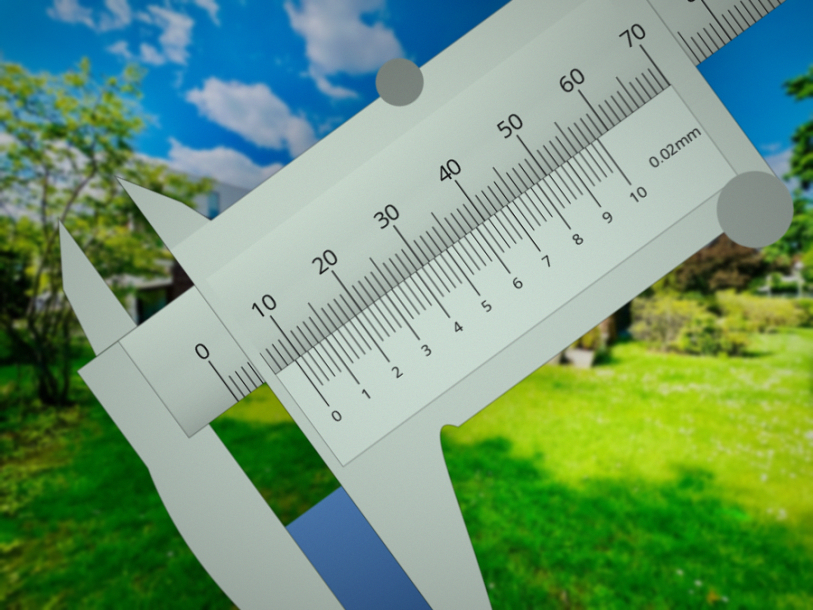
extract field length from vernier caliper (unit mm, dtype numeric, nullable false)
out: 9.2 mm
